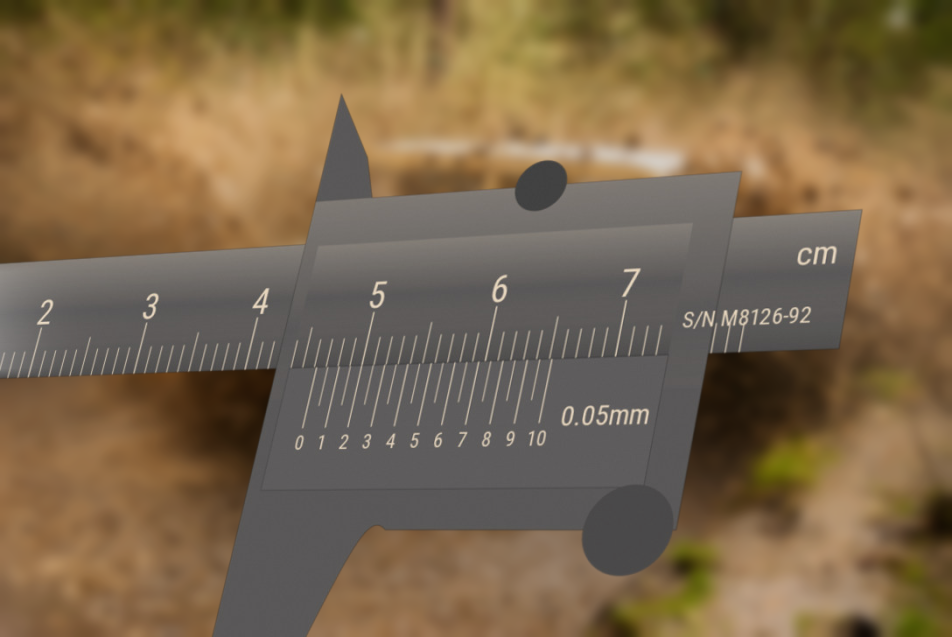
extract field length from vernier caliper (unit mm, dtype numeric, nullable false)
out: 46.2 mm
